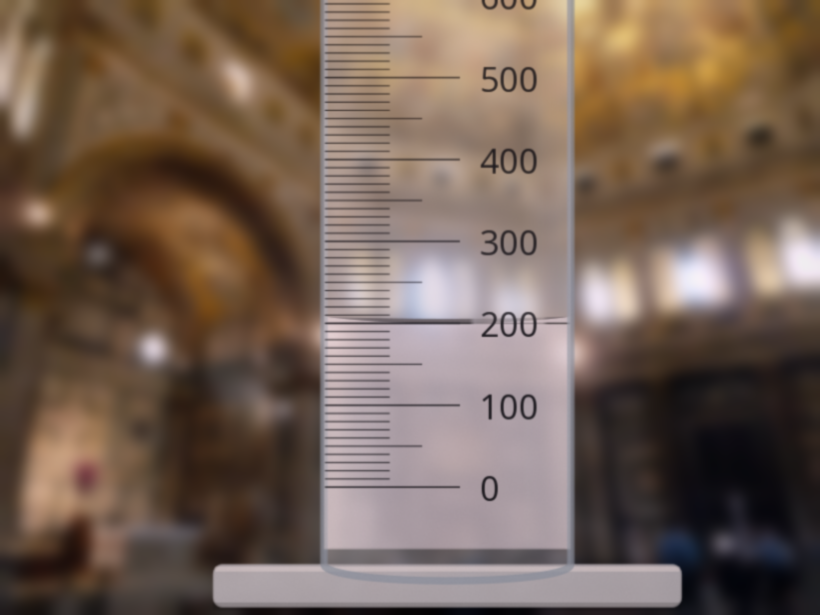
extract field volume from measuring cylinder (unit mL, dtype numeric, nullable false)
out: 200 mL
